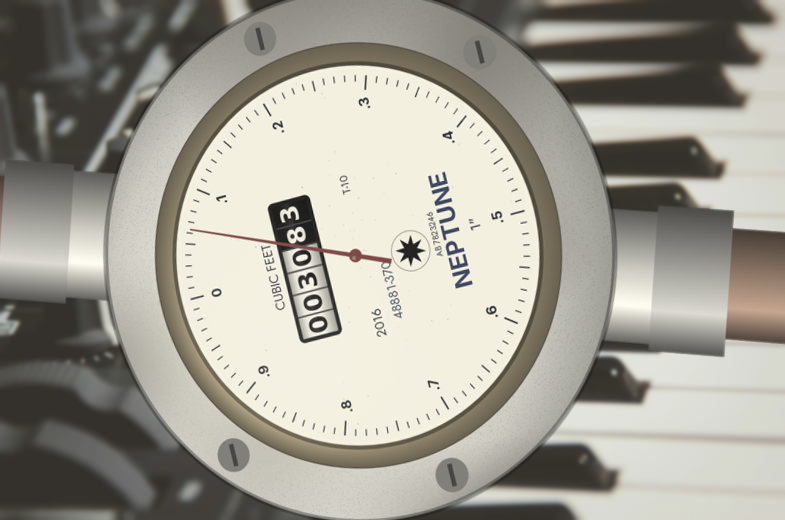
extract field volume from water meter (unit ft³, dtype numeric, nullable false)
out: 3083.06 ft³
